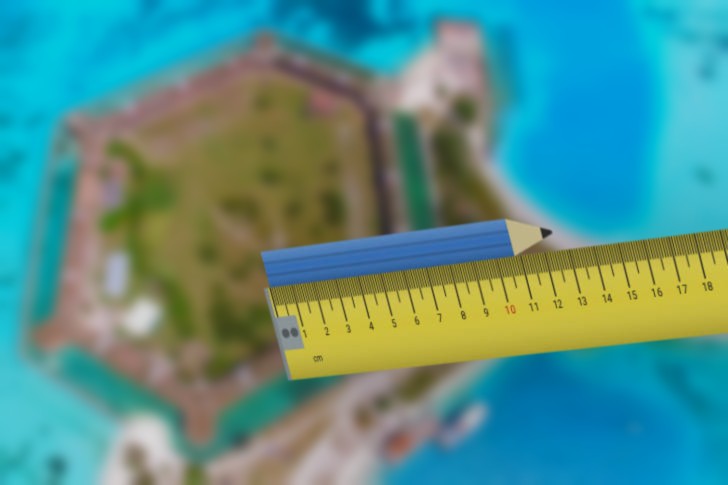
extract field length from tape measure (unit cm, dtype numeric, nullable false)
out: 12.5 cm
